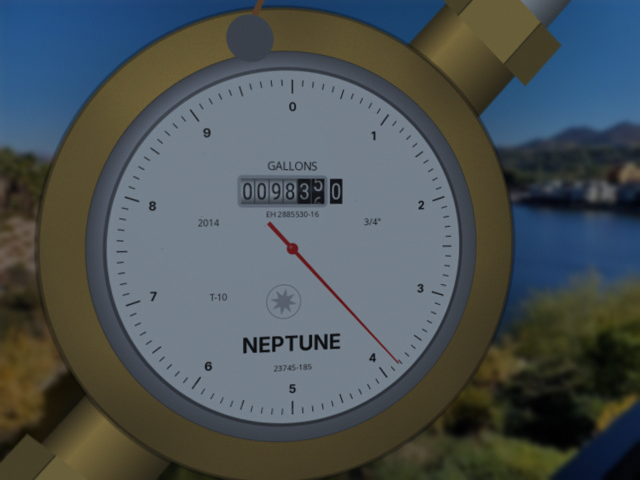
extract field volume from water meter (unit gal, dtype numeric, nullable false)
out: 98353.8 gal
